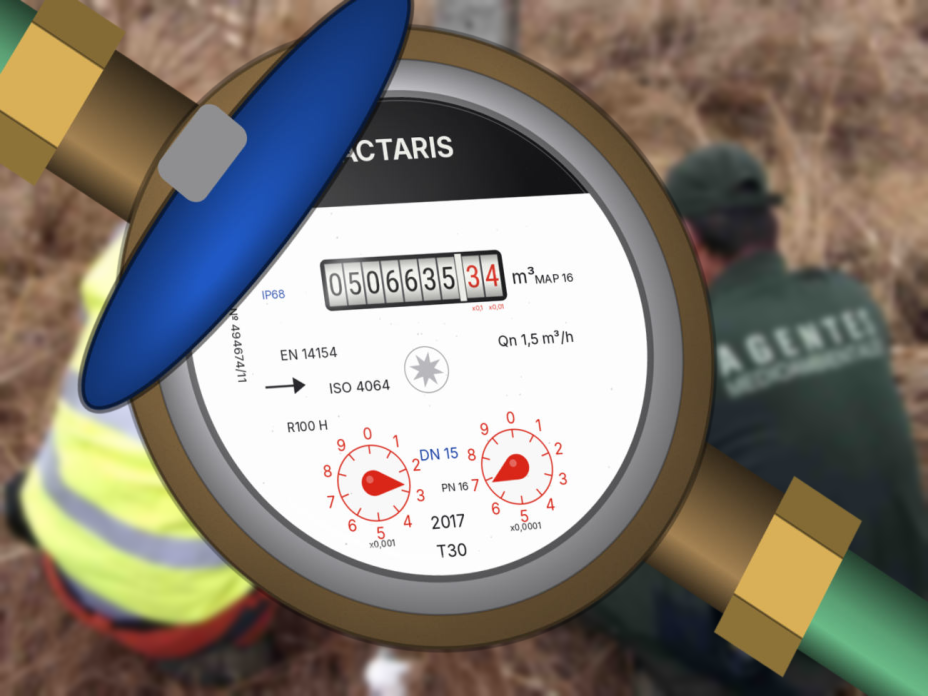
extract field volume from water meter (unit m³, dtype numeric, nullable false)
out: 506635.3426 m³
